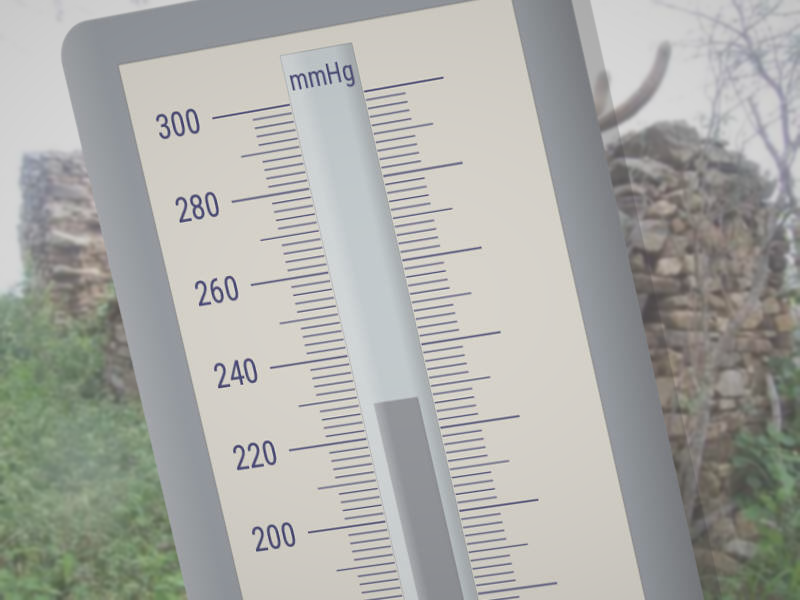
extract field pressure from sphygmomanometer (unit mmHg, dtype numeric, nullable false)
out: 228 mmHg
